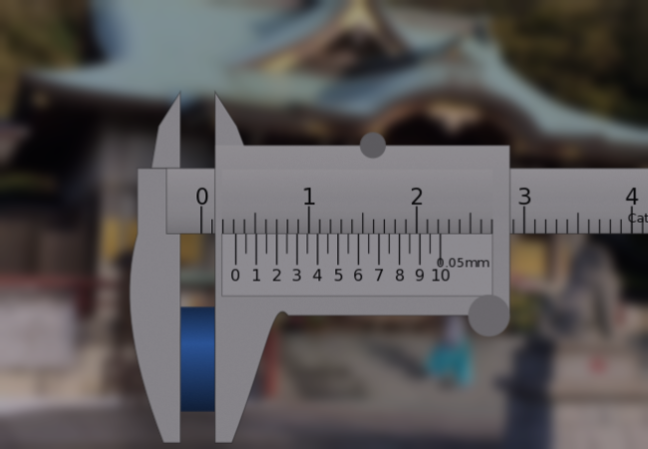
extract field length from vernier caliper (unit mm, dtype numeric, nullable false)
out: 3.2 mm
